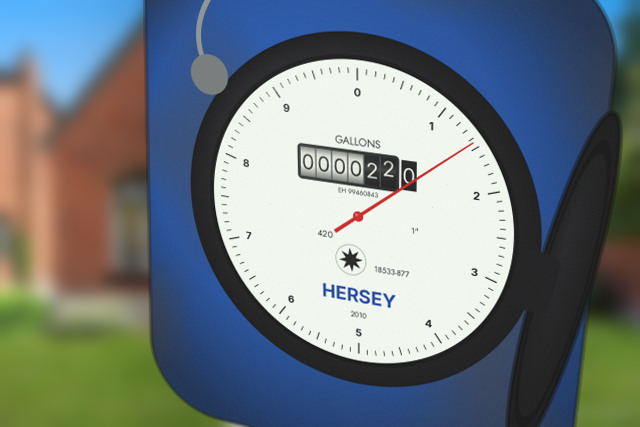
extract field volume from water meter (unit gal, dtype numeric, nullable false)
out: 221.4 gal
